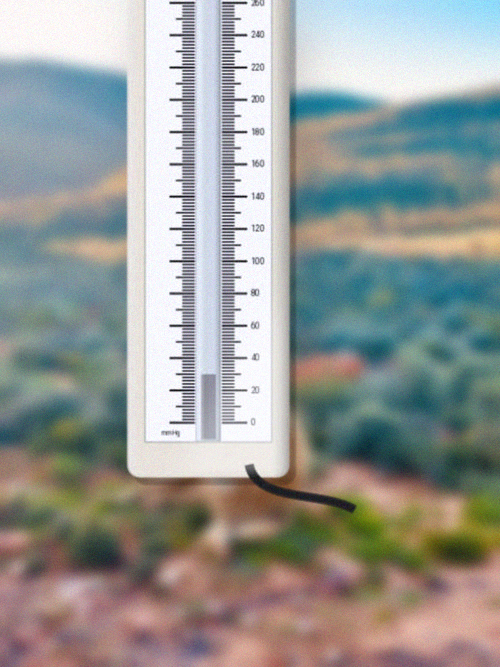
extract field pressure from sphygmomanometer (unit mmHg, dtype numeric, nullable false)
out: 30 mmHg
